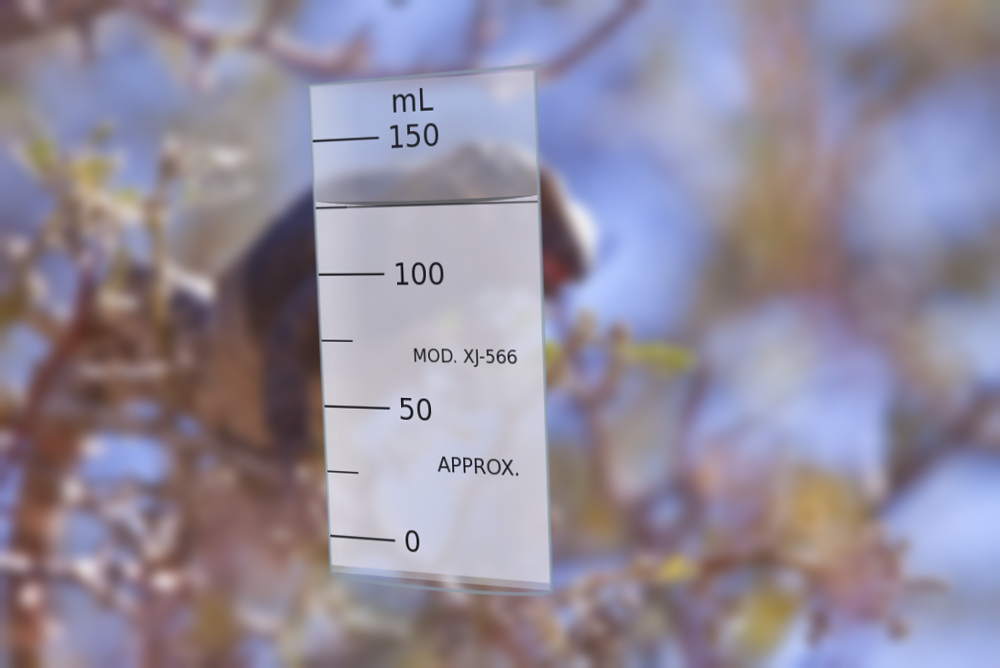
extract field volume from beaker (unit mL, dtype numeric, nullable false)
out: 125 mL
